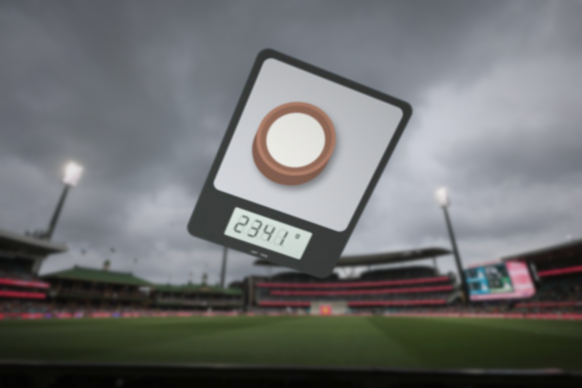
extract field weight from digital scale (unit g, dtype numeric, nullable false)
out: 2341 g
